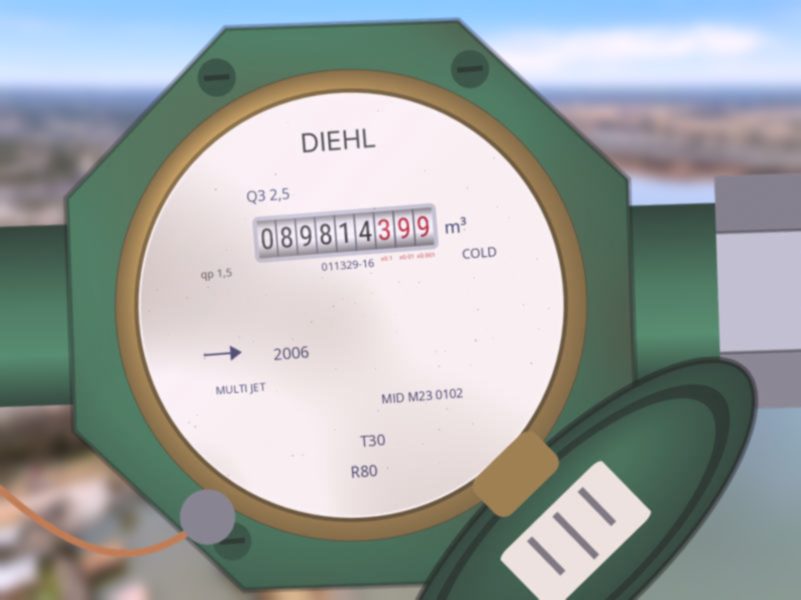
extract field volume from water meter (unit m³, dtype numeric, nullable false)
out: 89814.399 m³
